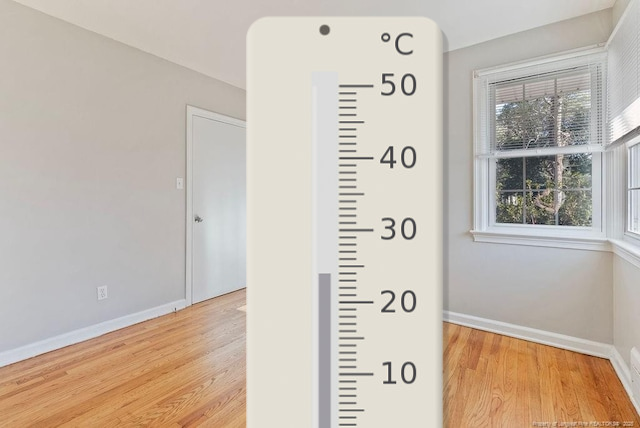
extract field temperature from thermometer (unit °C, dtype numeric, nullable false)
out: 24 °C
